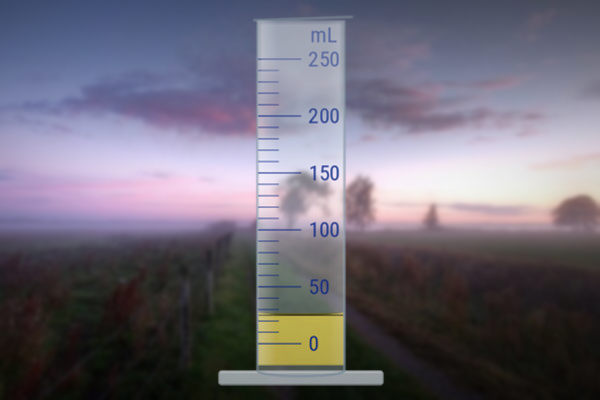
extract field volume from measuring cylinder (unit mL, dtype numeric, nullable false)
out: 25 mL
